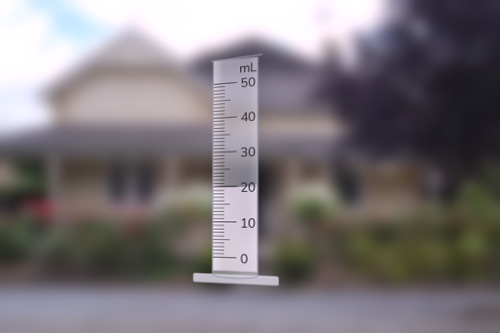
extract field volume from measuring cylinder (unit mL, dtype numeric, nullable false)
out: 20 mL
